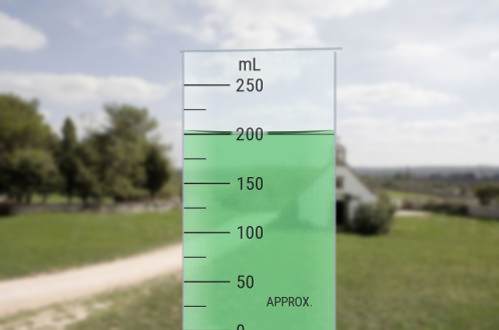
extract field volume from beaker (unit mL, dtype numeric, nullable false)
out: 200 mL
